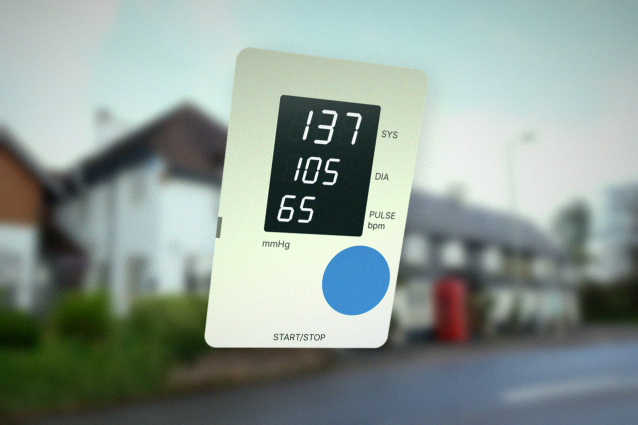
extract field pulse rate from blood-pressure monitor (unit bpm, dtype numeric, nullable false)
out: 65 bpm
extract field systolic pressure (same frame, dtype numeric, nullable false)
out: 137 mmHg
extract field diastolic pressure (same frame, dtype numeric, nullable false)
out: 105 mmHg
